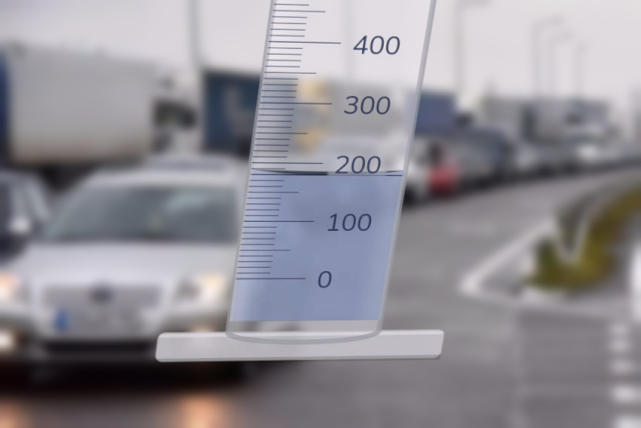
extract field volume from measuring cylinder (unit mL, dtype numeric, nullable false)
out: 180 mL
